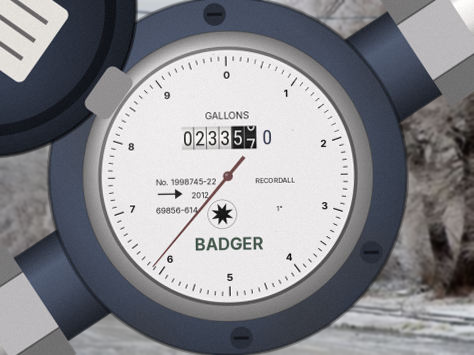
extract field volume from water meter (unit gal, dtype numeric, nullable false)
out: 233566.1 gal
